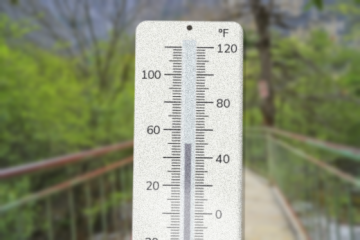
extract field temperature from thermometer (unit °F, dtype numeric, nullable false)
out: 50 °F
